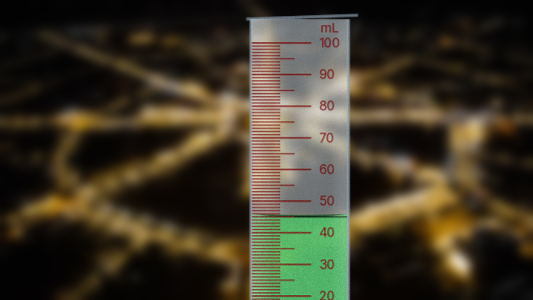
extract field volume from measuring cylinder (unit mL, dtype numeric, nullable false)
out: 45 mL
